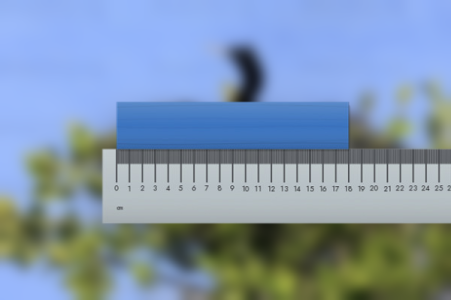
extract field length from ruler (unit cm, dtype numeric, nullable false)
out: 18 cm
